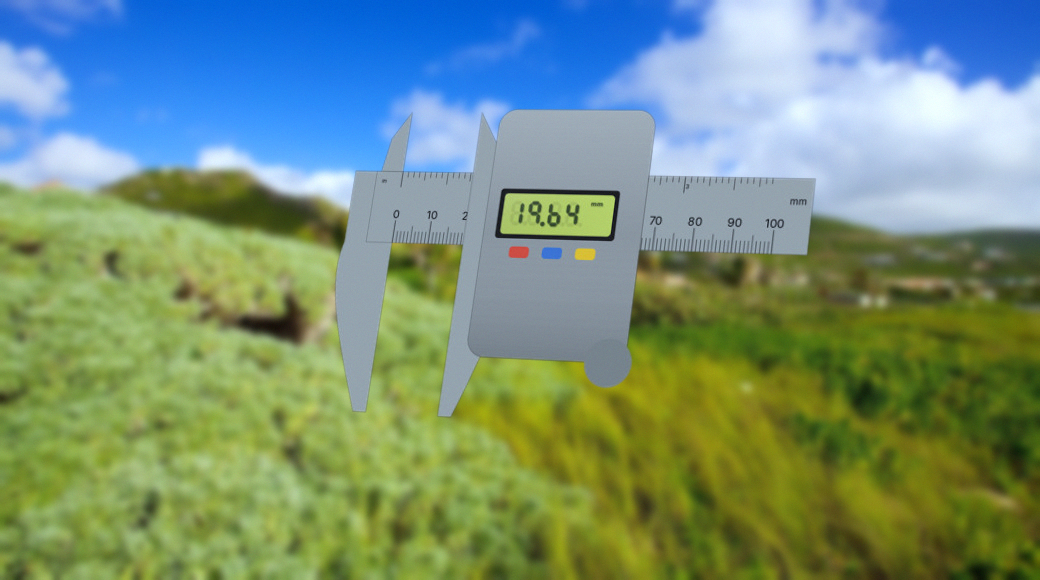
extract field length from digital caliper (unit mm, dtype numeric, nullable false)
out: 19.64 mm
